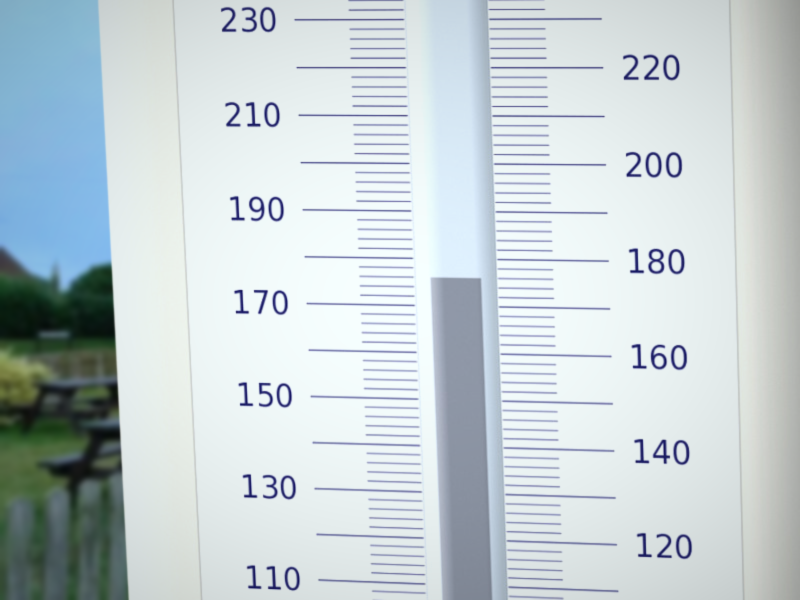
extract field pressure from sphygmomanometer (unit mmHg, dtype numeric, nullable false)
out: 176 mmHg
